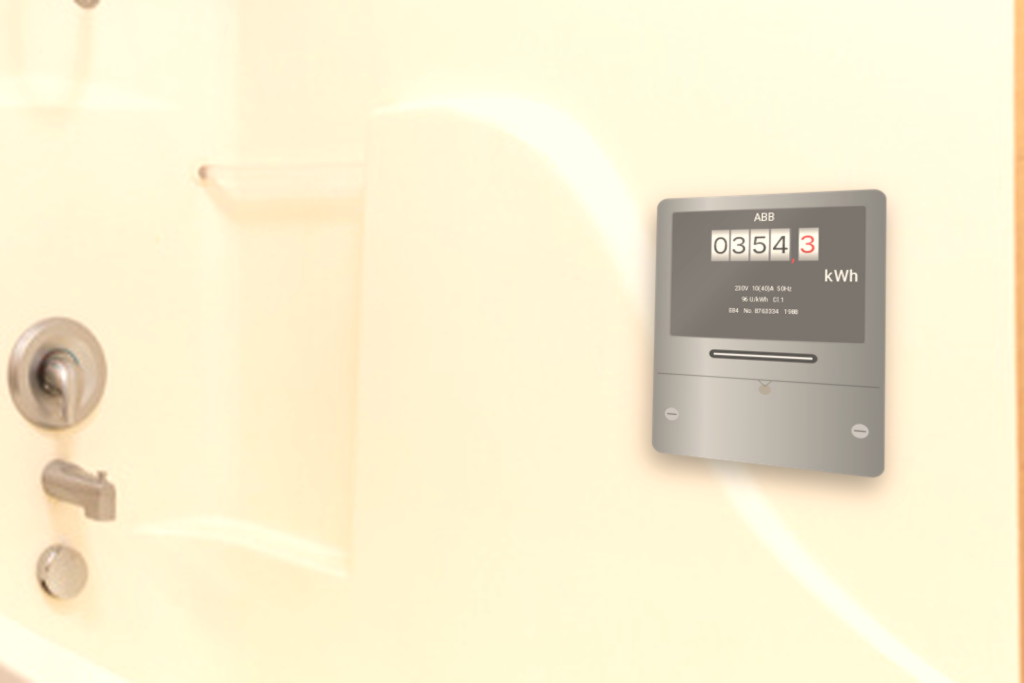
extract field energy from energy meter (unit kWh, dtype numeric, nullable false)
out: 354.3 kWh
